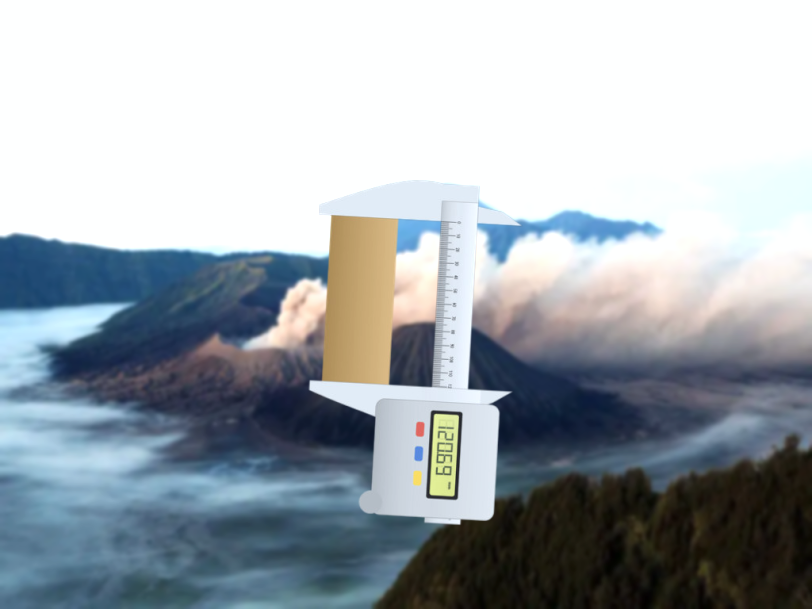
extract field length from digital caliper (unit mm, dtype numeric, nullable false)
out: 120.69 mm
